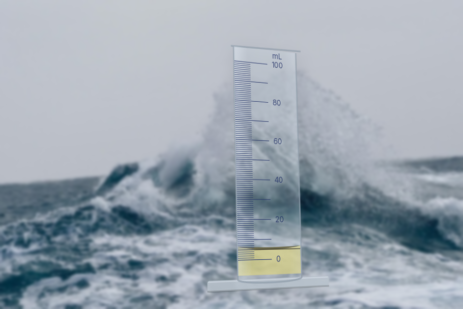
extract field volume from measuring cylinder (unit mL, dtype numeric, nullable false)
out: 5 mL
